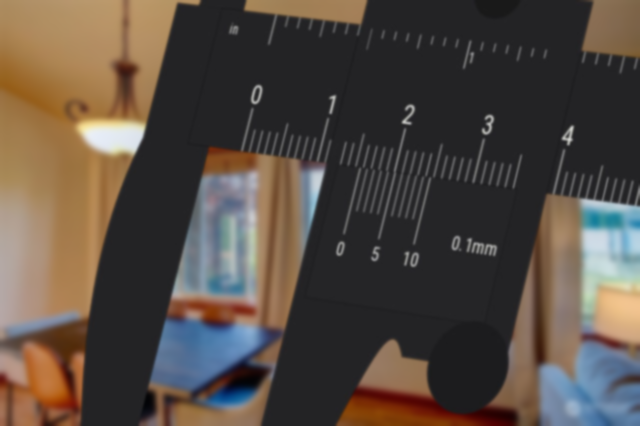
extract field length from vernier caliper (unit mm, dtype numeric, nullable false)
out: 15.6 mm
